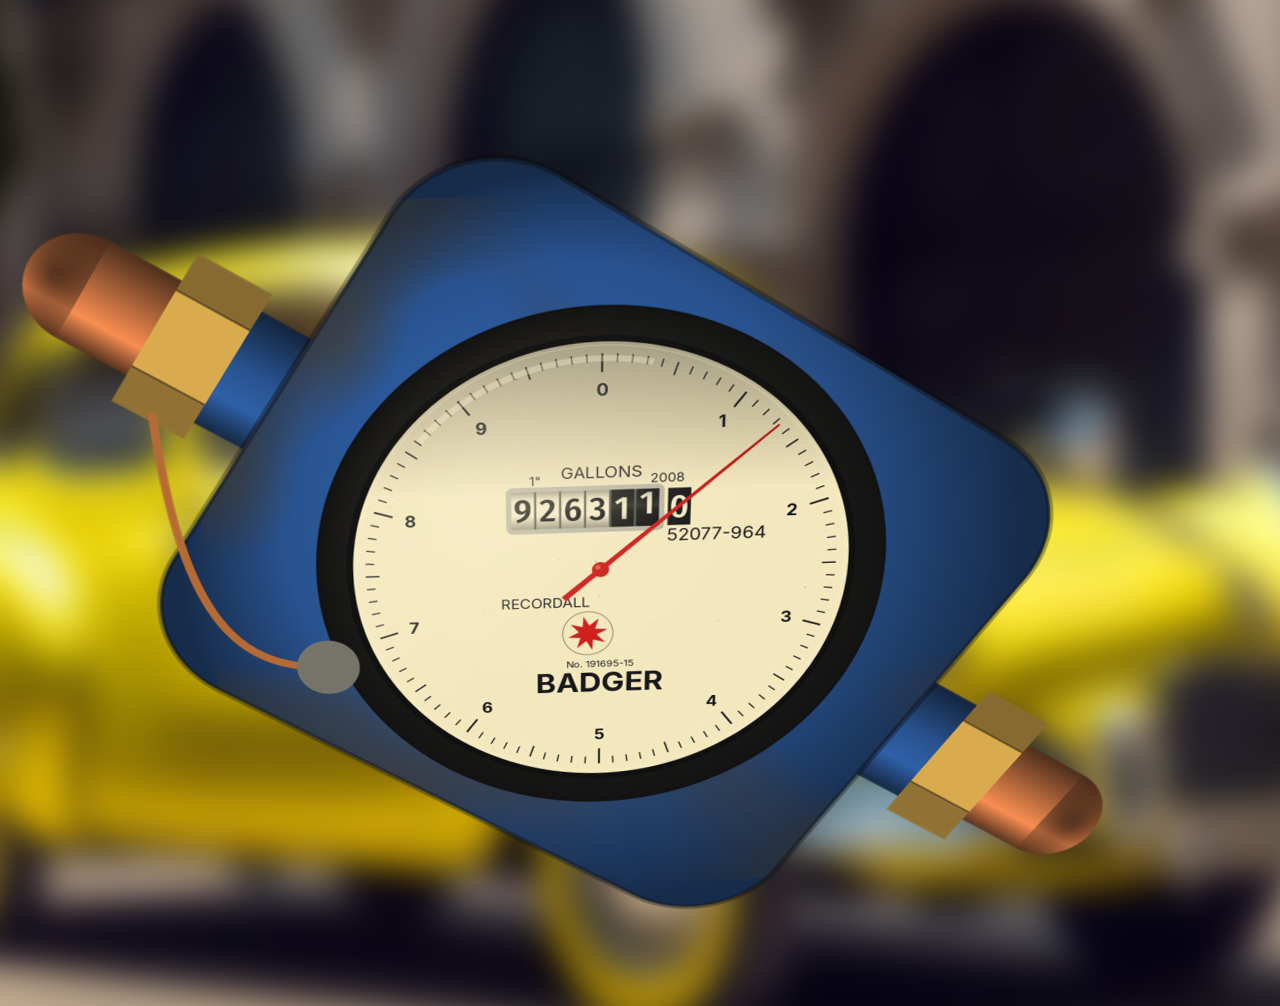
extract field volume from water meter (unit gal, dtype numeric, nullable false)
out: 9263111.3 gal
